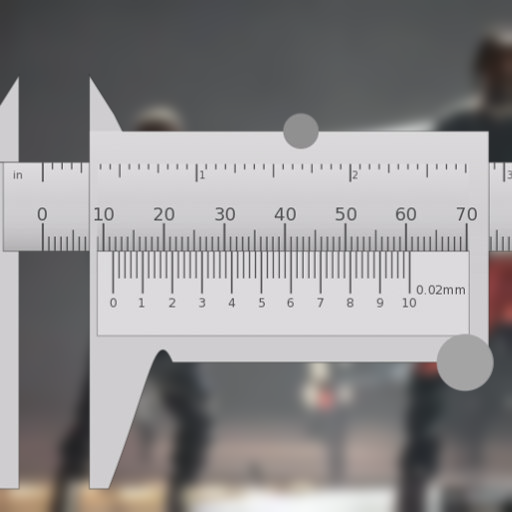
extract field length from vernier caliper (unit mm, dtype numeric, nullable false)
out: 11.6 mm
